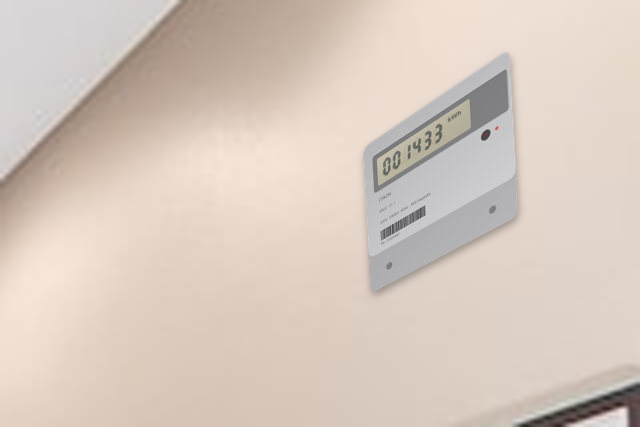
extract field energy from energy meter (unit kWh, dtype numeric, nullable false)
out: 1433 kWh
